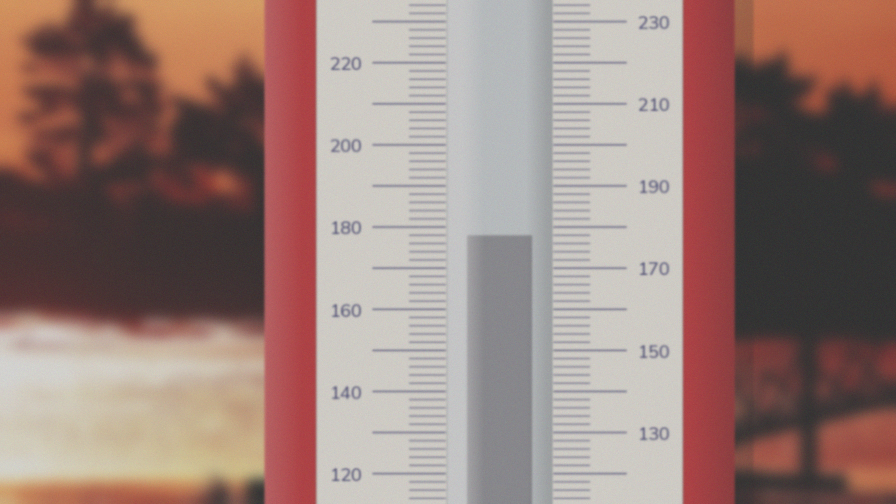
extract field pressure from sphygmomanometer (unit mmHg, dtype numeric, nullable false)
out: 178 mmHg
